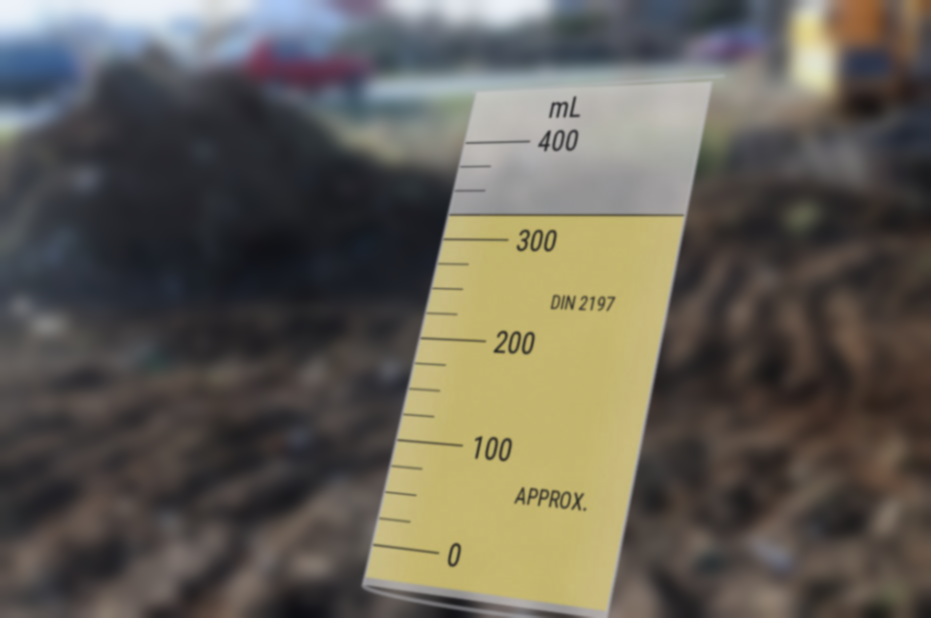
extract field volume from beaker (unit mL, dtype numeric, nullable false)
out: 325 mL
